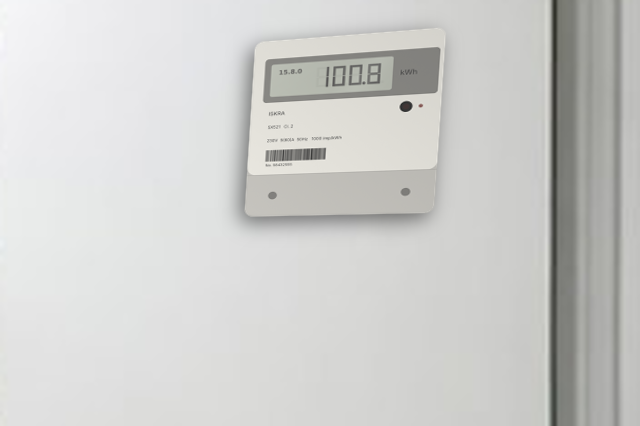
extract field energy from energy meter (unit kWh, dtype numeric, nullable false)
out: 100.8 kWh
